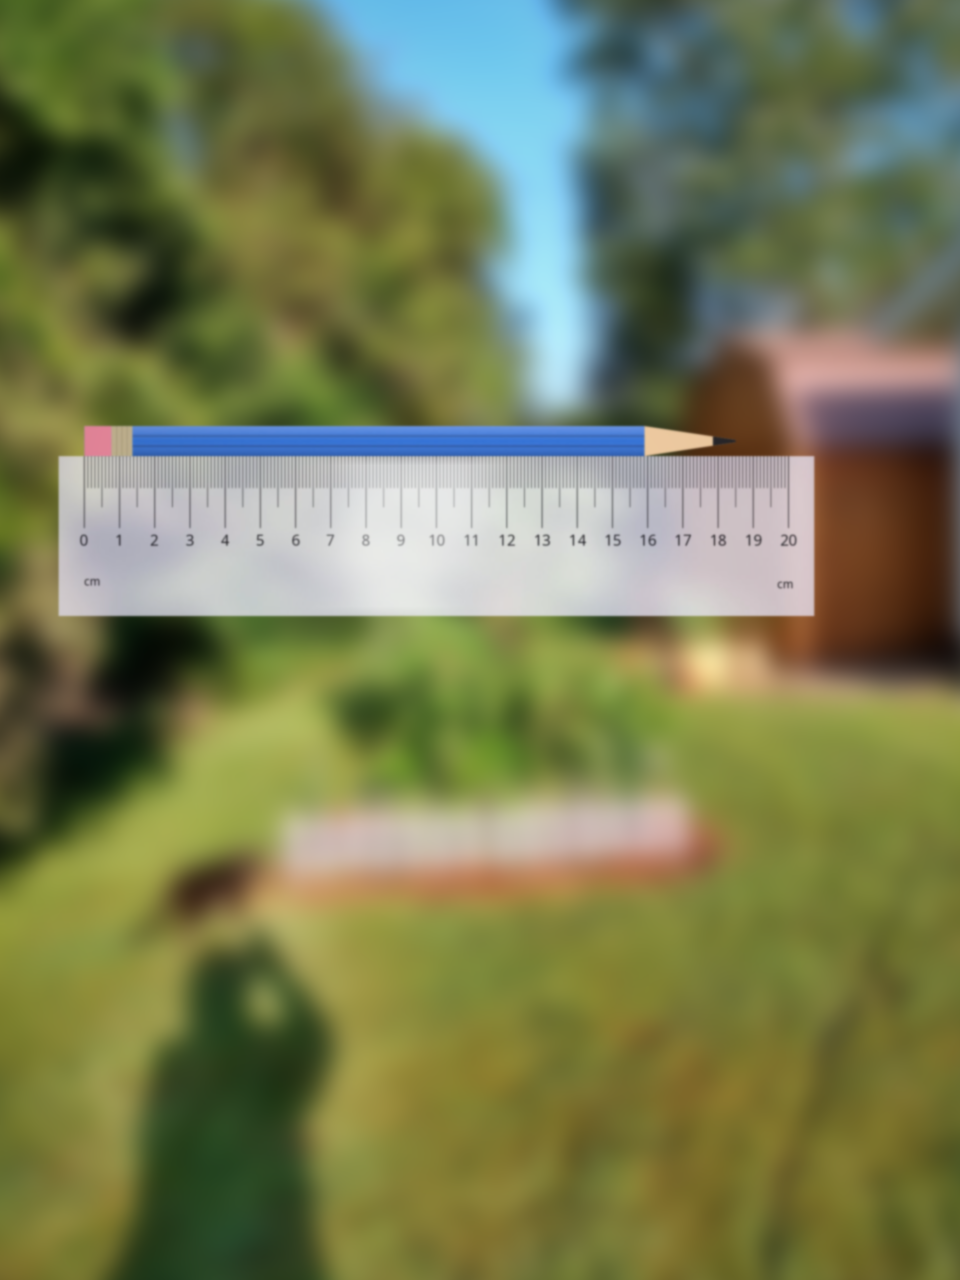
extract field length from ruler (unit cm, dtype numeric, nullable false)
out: 18.5 cm
